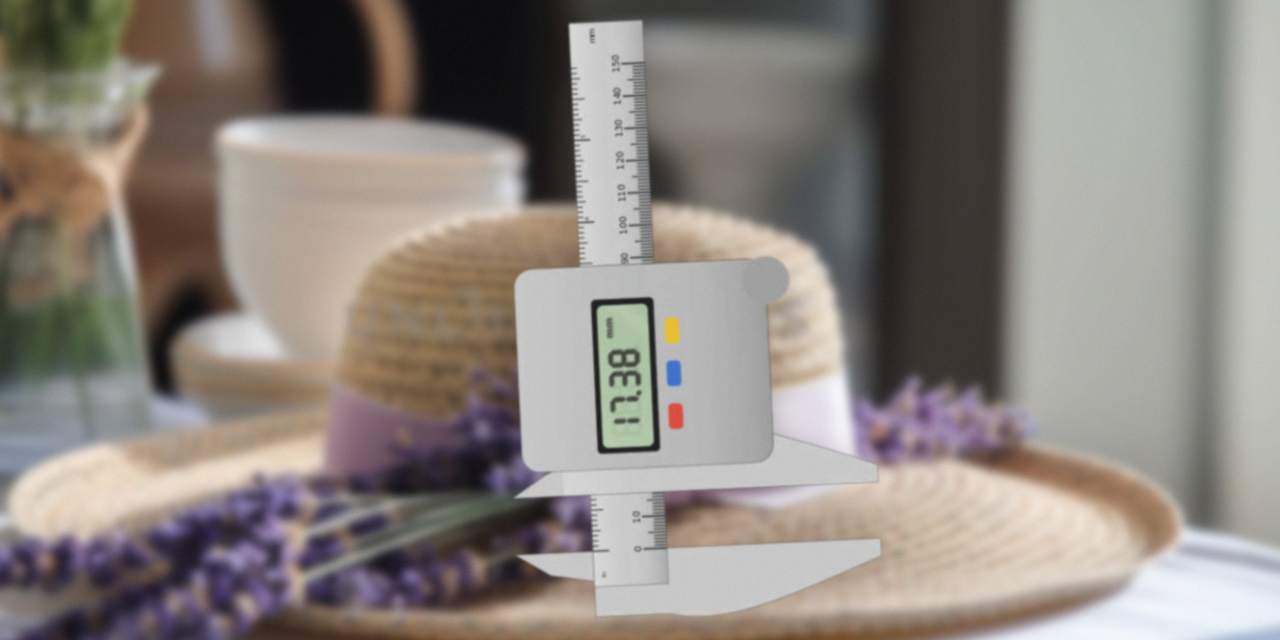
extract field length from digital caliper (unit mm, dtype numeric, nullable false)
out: 17.38 mm
